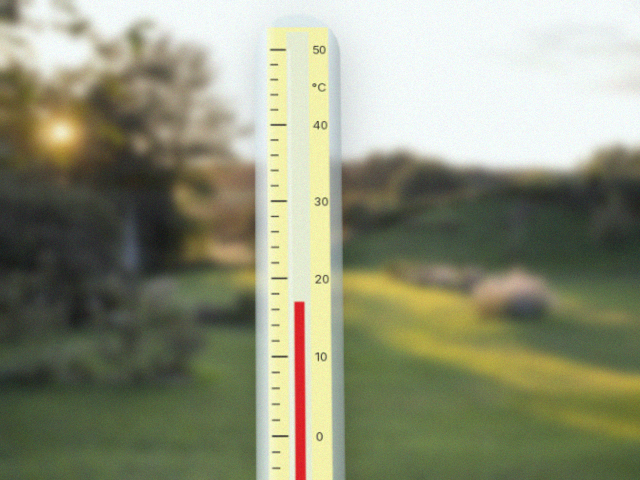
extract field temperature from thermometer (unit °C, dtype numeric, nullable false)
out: 17 °C
